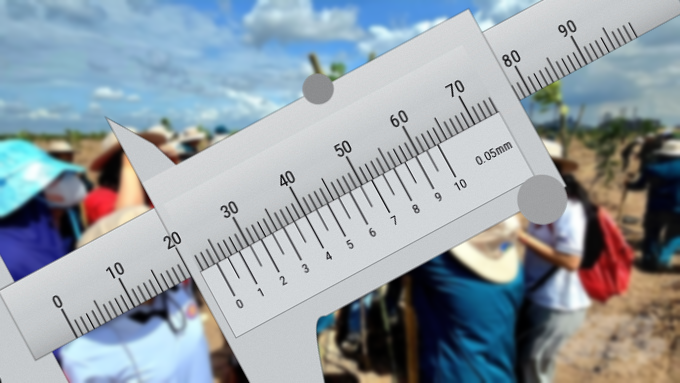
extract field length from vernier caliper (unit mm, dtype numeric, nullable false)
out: 24.4 mm
